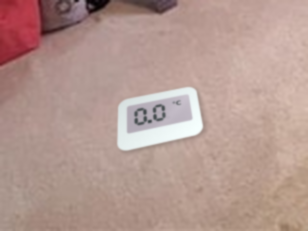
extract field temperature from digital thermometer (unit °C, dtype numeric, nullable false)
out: 0.0 °C
